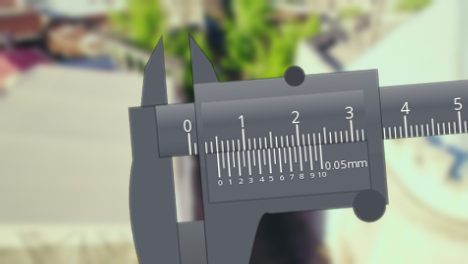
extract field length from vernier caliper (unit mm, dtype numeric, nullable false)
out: 5.0 mm
